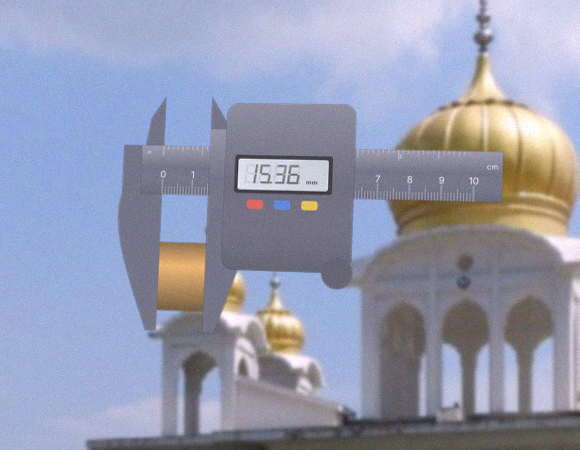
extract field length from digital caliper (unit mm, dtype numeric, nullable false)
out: 15.36 mm
